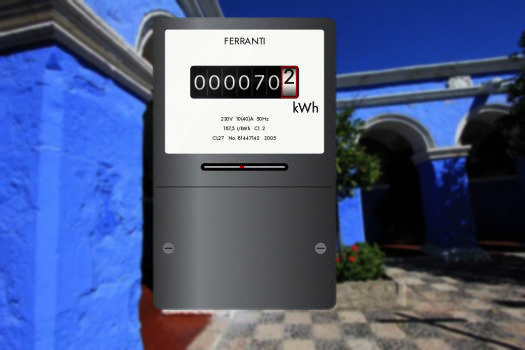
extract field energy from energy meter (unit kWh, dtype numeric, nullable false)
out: 70.2 kWh
